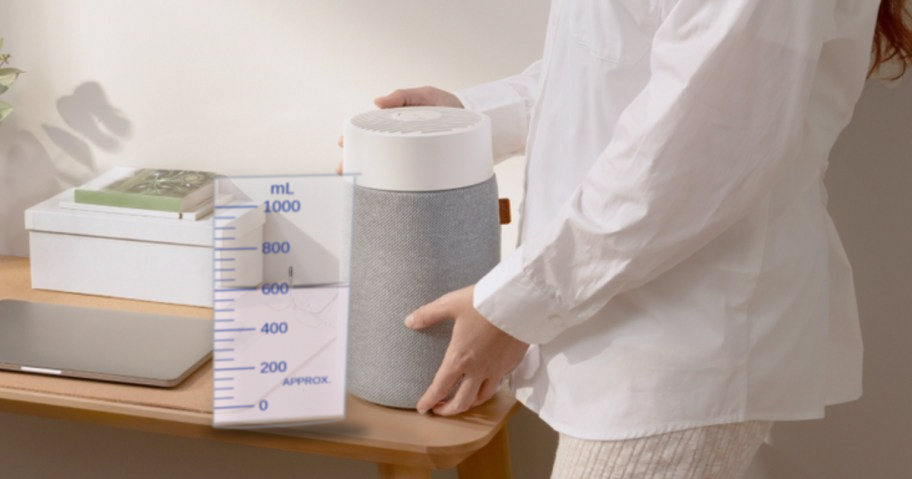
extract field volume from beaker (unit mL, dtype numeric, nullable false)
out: 600 mL
